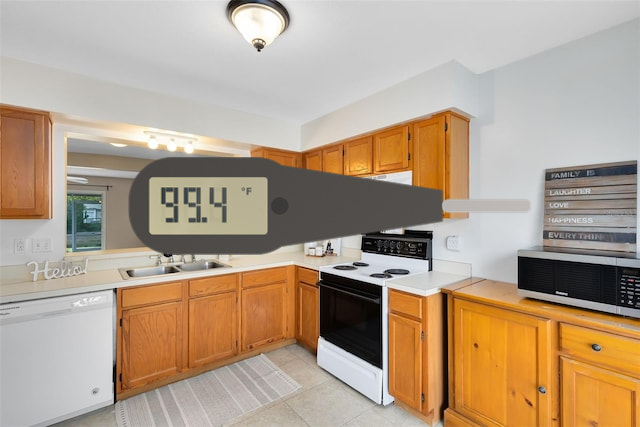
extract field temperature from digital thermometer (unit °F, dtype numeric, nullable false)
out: 99.4 °F
